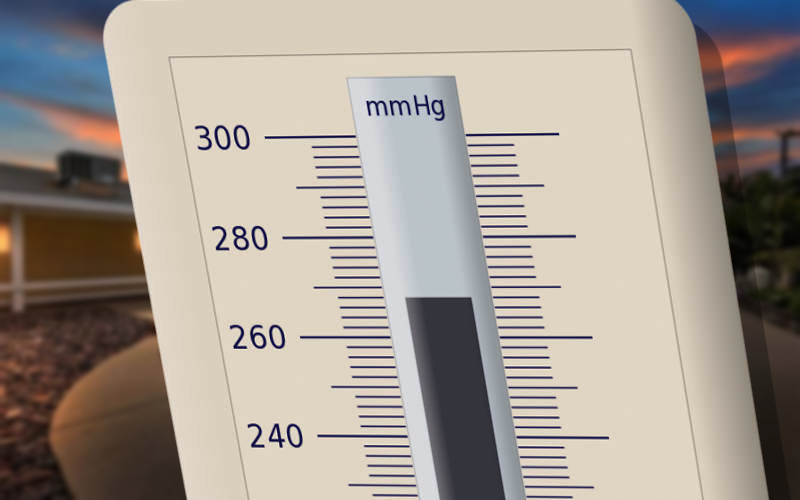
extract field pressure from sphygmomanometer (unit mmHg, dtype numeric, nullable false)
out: 268 mmHg
